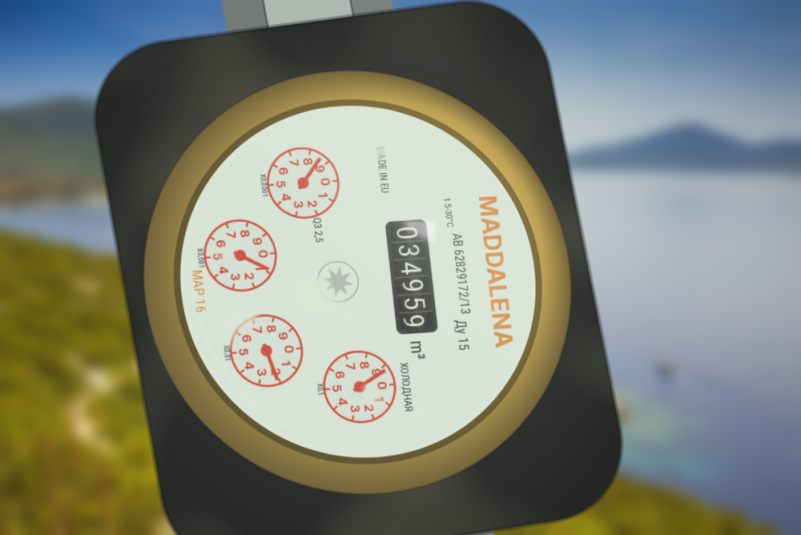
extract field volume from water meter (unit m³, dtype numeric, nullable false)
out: 34958.9208 m³
